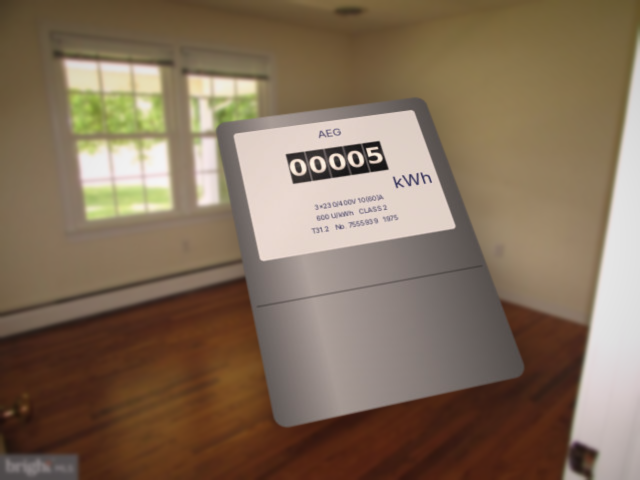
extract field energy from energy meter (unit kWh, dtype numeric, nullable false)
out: 5 kWh
